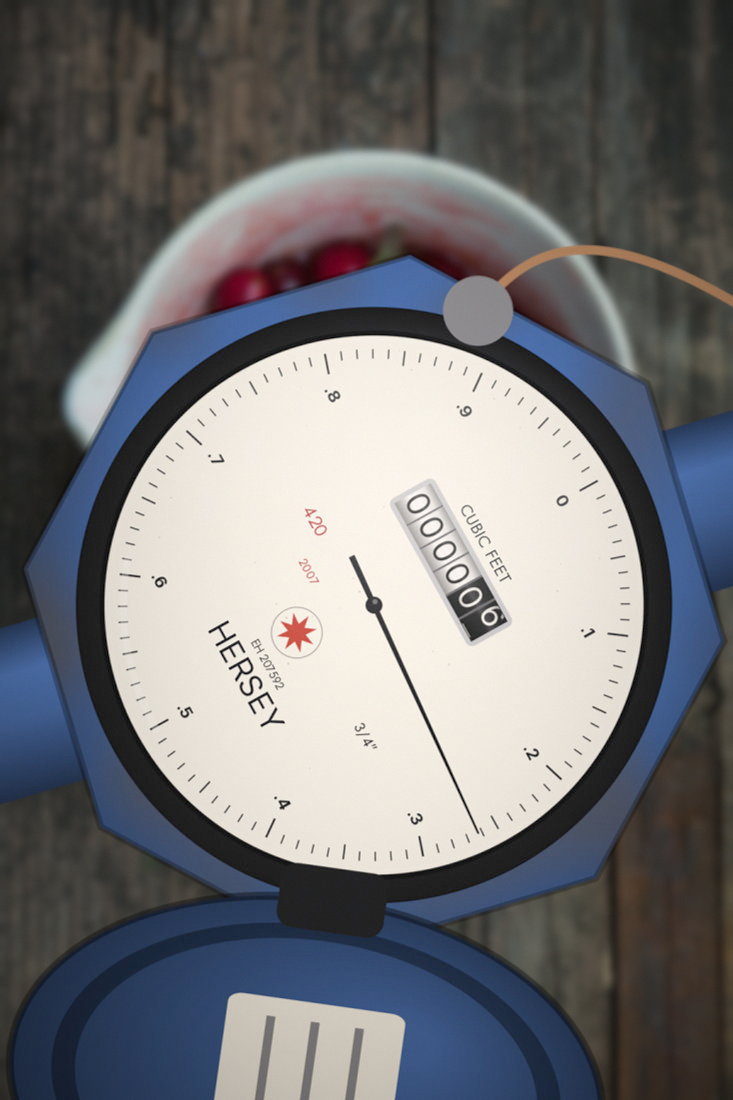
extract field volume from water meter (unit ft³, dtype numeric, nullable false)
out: 6.26 ft³
